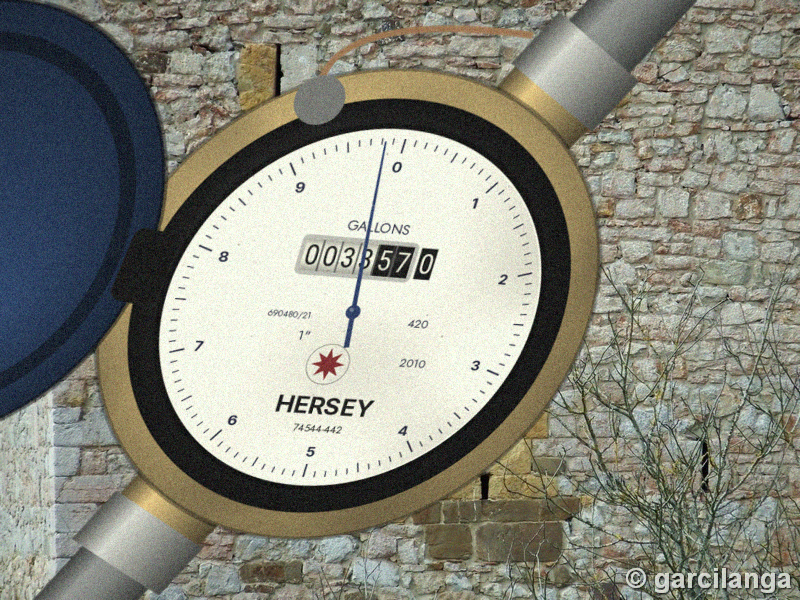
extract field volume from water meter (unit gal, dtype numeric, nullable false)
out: 33569.8 gal
